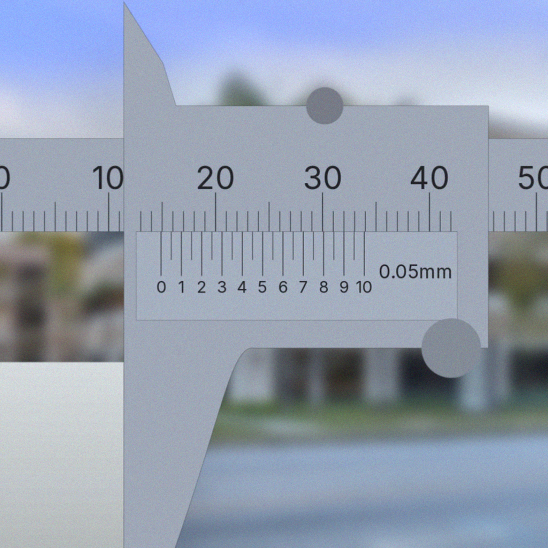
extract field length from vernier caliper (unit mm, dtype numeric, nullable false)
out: 14.9 mm
